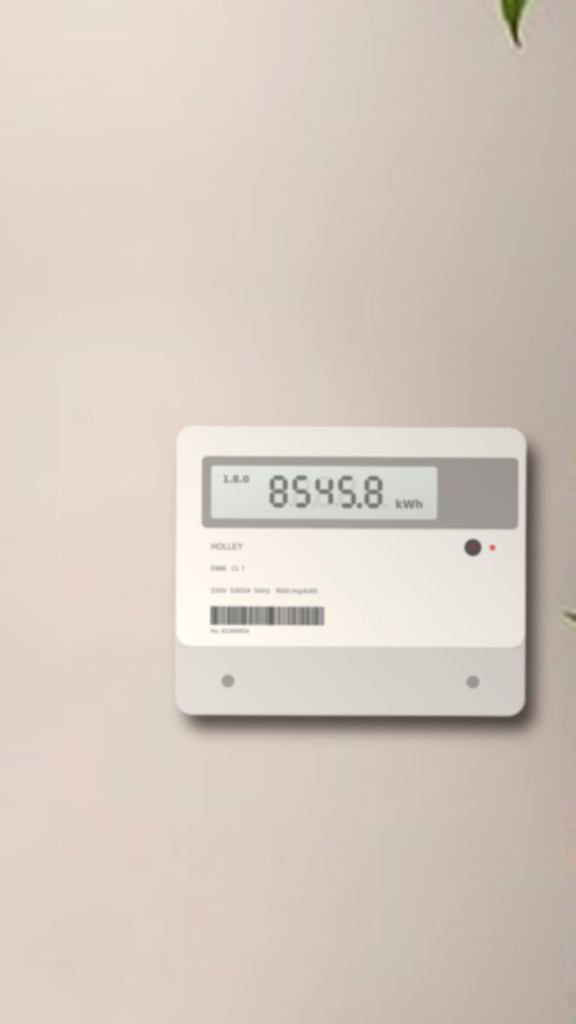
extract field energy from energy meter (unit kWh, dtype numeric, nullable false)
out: 8545.8 kWh
